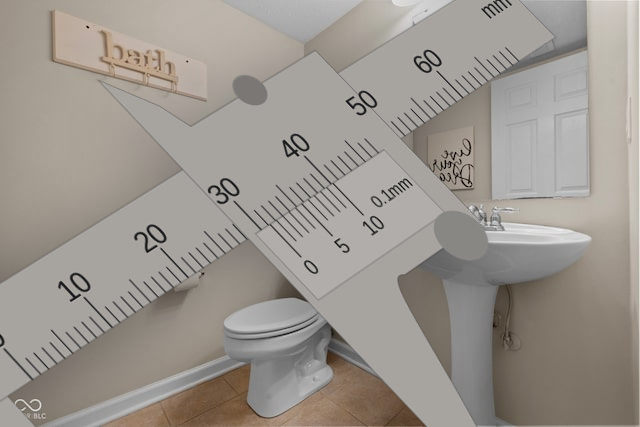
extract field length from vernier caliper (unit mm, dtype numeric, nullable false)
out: 31.2 mm
